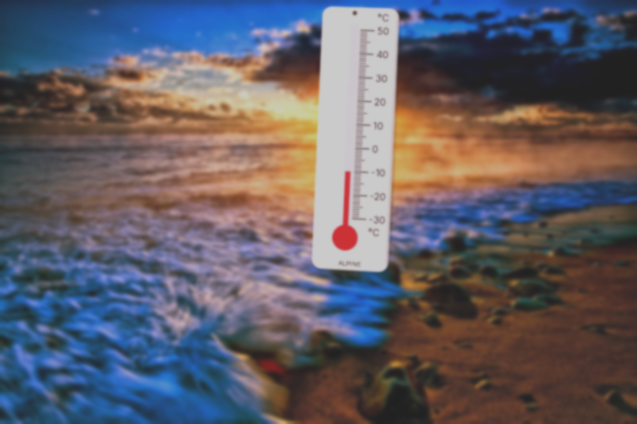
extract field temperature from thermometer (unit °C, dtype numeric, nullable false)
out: -10 °C
